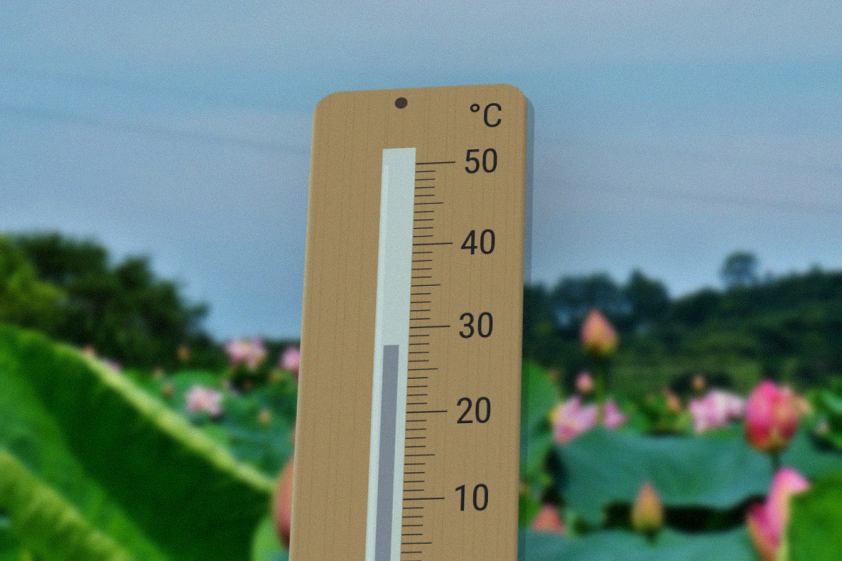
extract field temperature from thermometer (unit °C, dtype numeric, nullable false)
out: 28 °C
